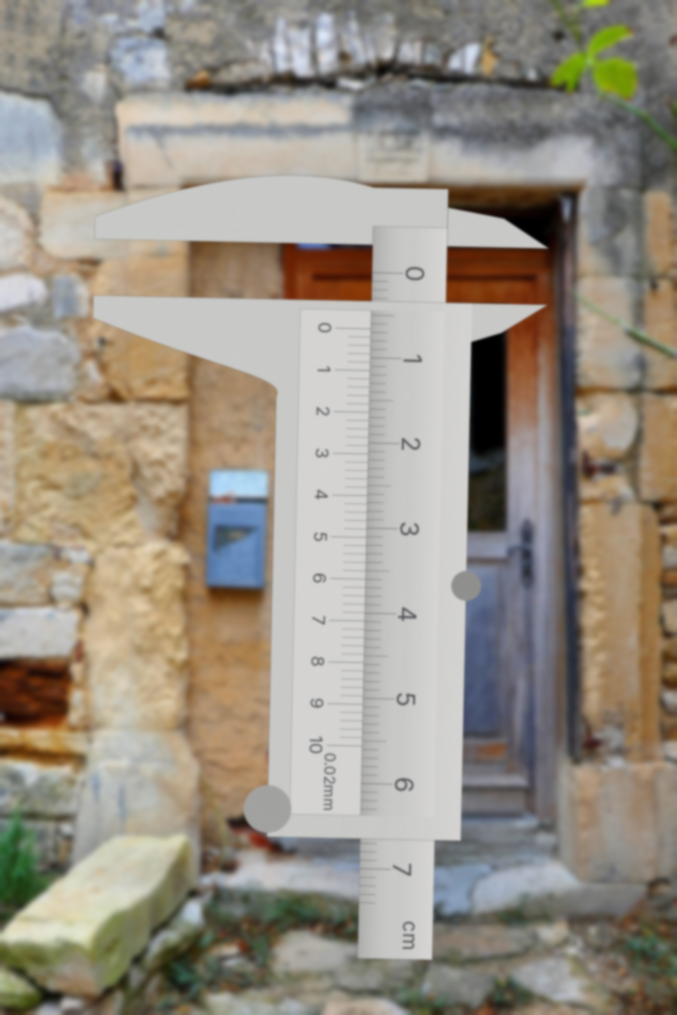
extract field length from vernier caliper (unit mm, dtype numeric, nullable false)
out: 6.6 mm
